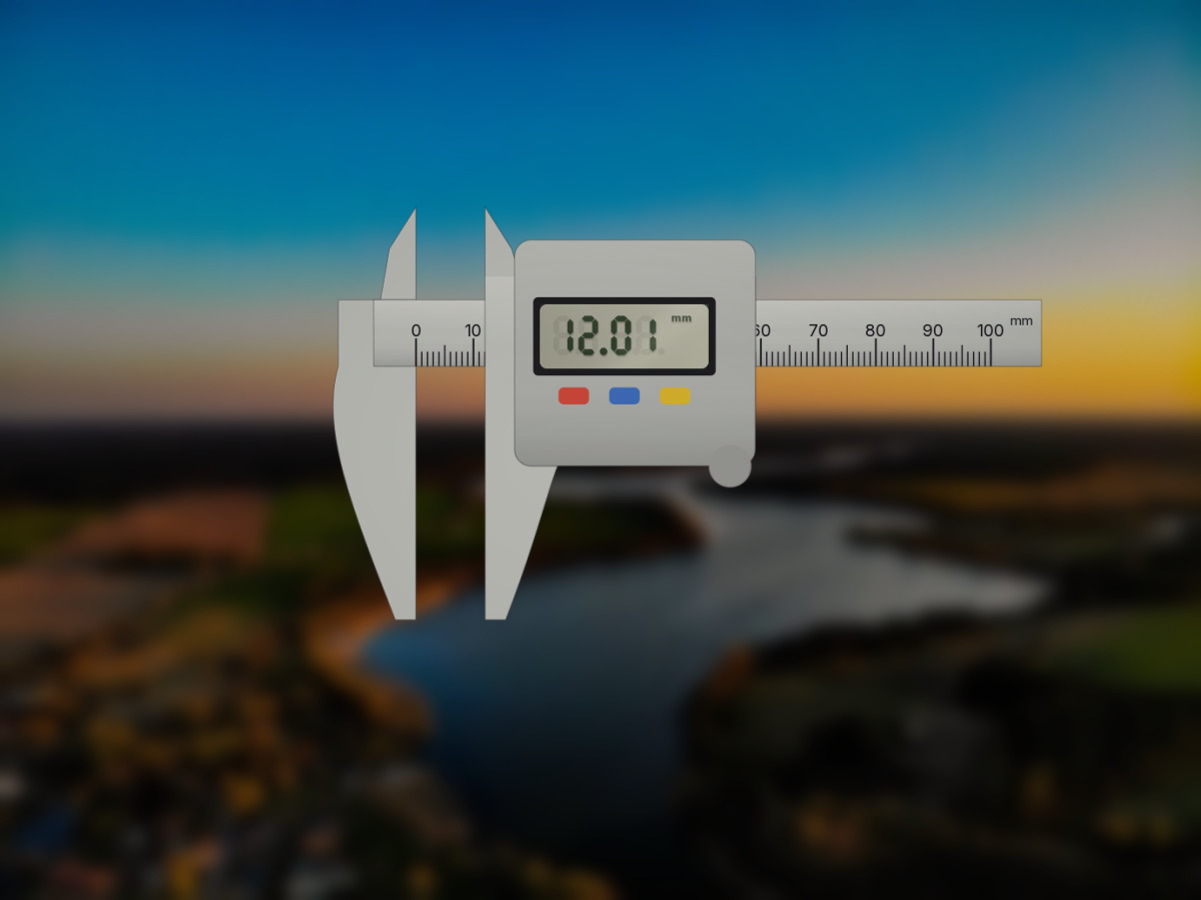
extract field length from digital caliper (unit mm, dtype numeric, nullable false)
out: 12.01 mm
